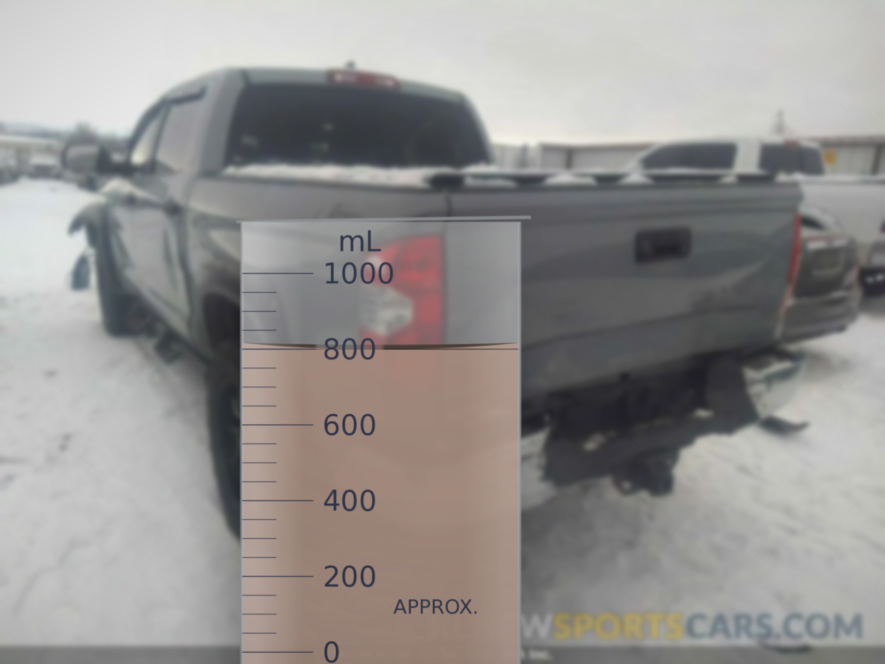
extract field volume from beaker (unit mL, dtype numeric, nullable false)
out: 800 mL
